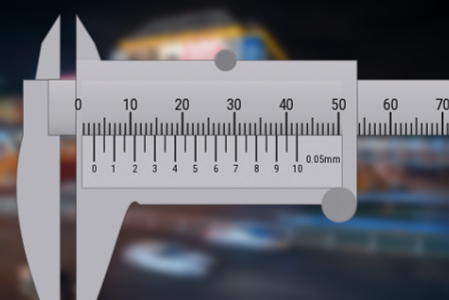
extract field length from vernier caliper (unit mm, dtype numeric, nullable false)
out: 3.0 mm
